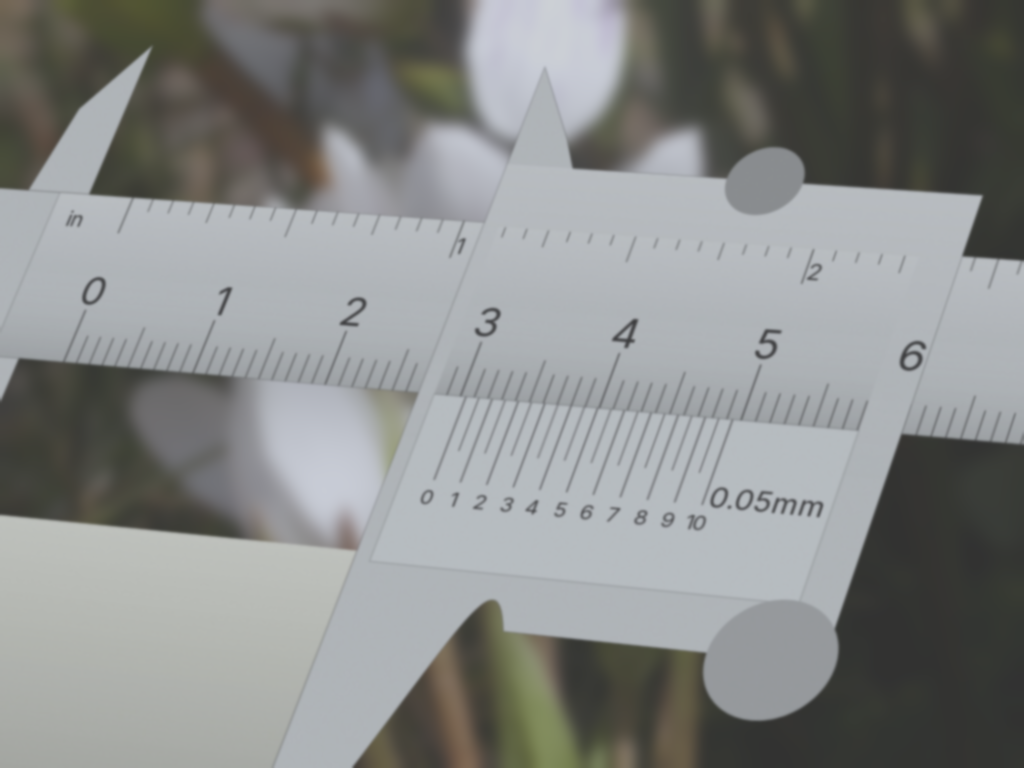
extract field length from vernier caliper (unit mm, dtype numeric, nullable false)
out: 30.4 mm
